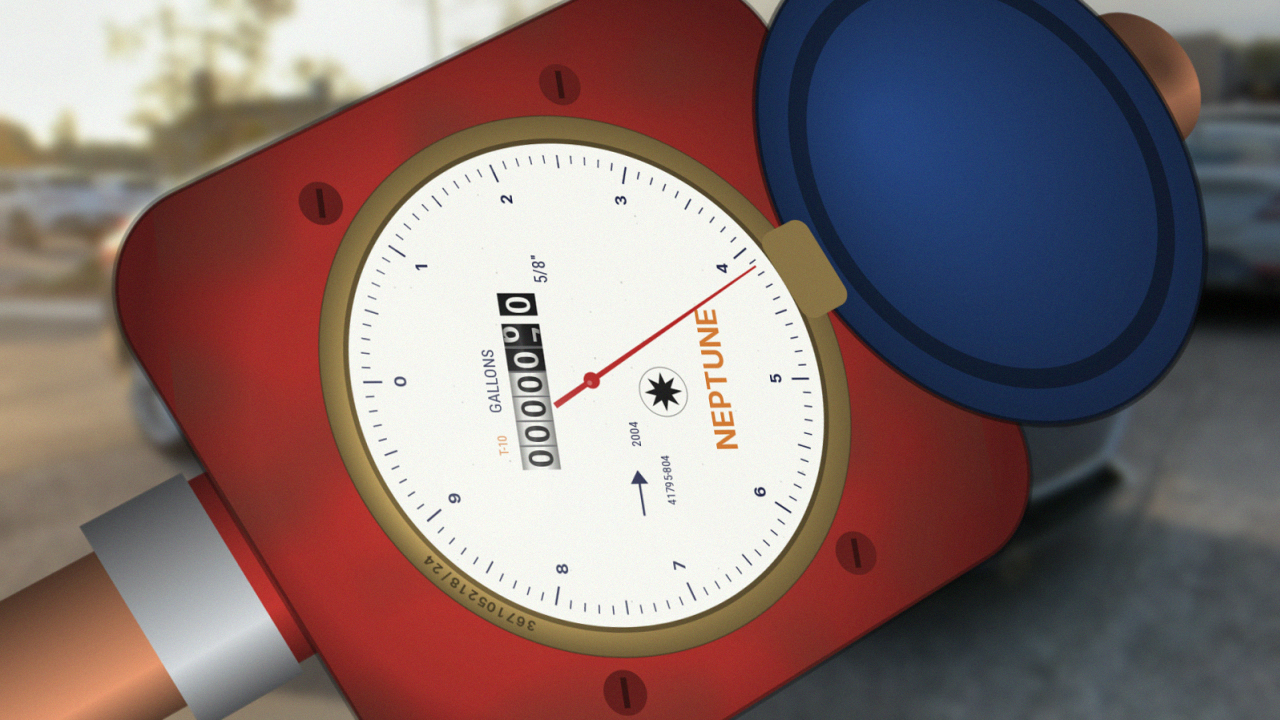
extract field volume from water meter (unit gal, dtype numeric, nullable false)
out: 64.1 gal
